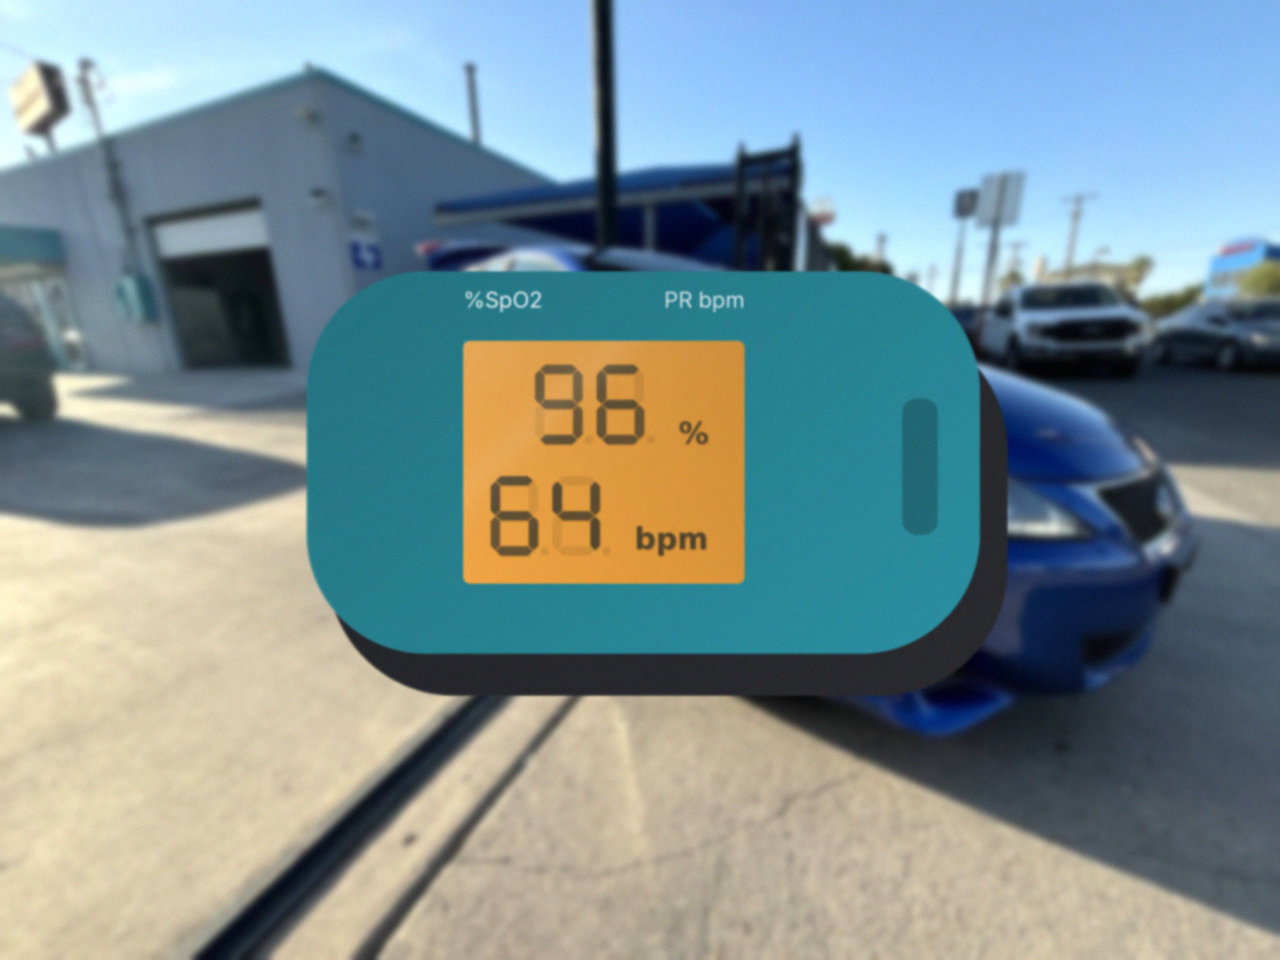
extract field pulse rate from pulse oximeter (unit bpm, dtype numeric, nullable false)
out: 64 bpm
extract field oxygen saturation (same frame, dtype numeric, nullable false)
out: 96 %
